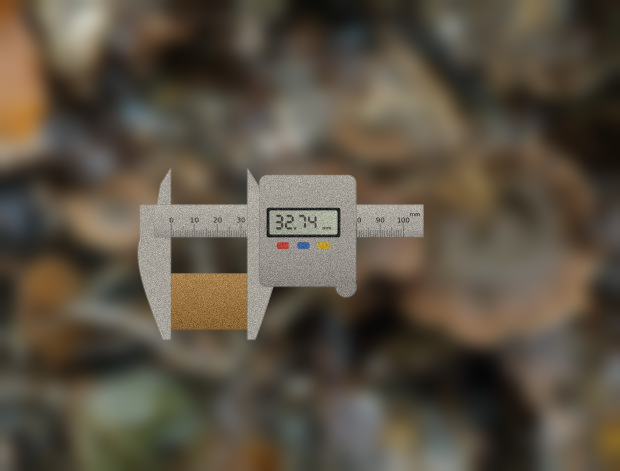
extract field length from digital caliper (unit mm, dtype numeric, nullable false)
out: 32.74 mm
